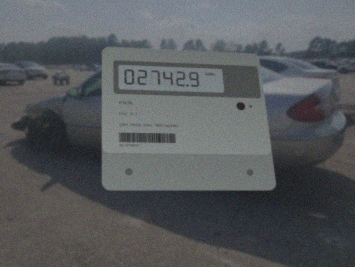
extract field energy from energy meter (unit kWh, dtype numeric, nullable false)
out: 2742.9 kWh
